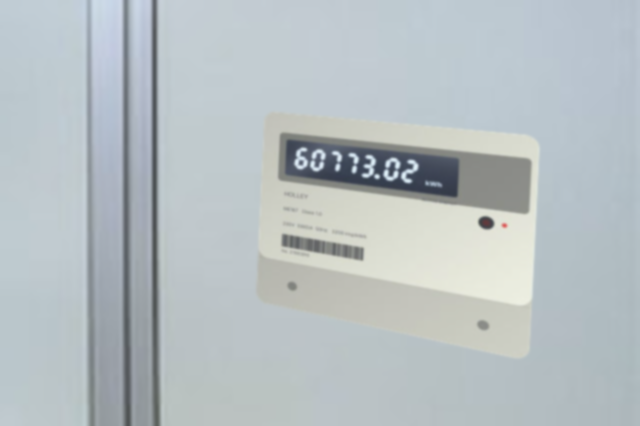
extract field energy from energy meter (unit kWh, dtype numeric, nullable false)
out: 60773.02 kWh
